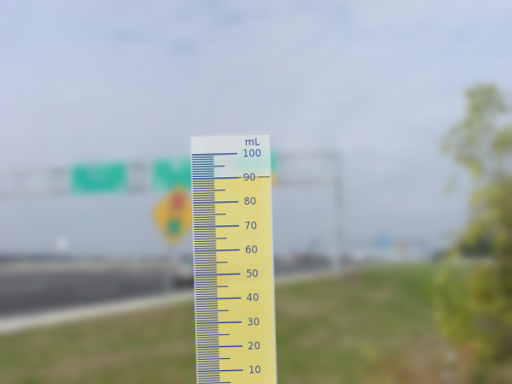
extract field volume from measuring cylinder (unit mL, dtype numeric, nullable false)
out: 90 mL
